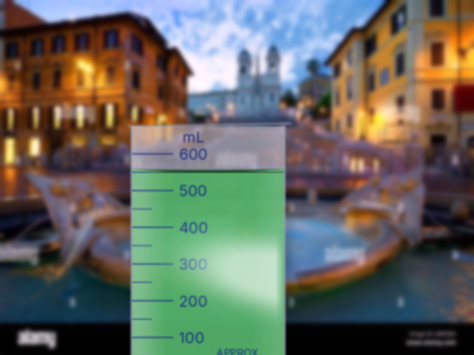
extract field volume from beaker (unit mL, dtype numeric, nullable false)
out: 550 mL
